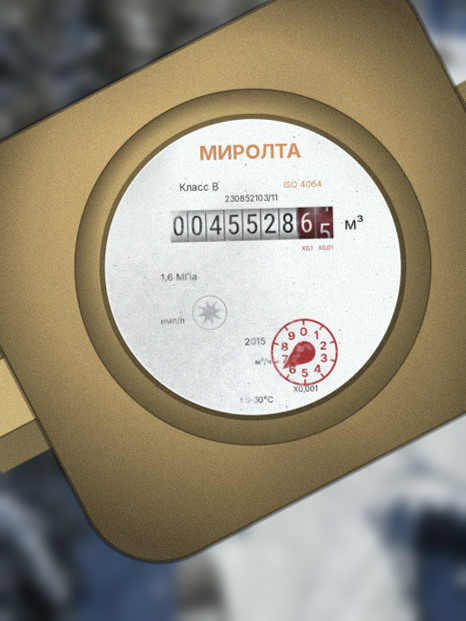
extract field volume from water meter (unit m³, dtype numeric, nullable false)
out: 45528.646 m³
